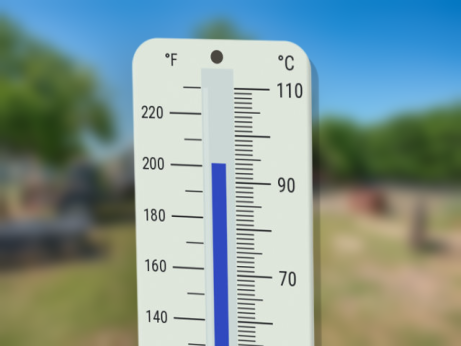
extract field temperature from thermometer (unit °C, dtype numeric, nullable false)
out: 94 °C
